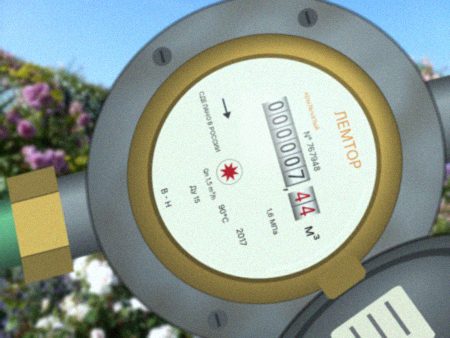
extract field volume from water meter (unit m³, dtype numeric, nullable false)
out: 7.44 m³
